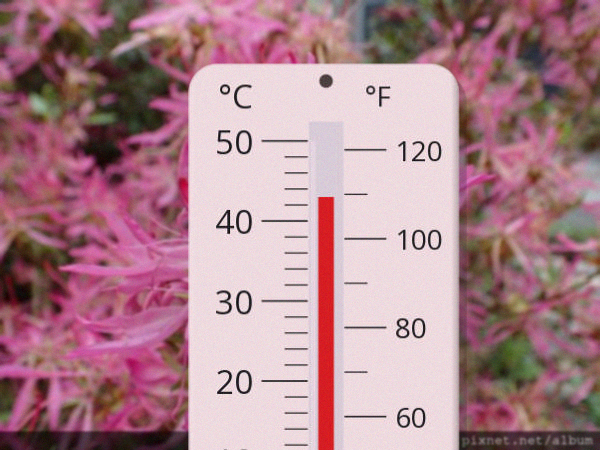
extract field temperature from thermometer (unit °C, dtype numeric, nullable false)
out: 43 °C
